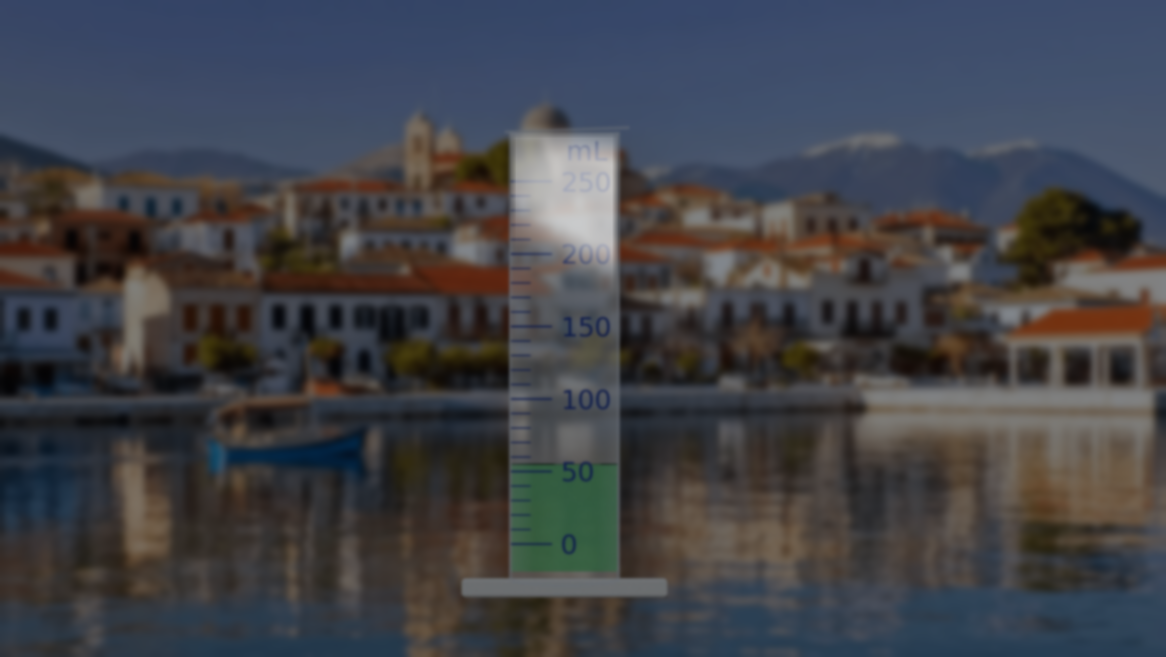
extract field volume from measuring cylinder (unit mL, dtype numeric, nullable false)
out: 55 mL
